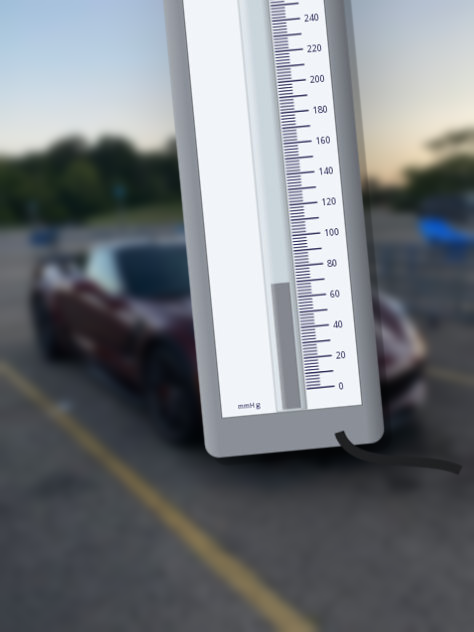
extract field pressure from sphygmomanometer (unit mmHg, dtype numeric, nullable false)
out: 70 mmHg
